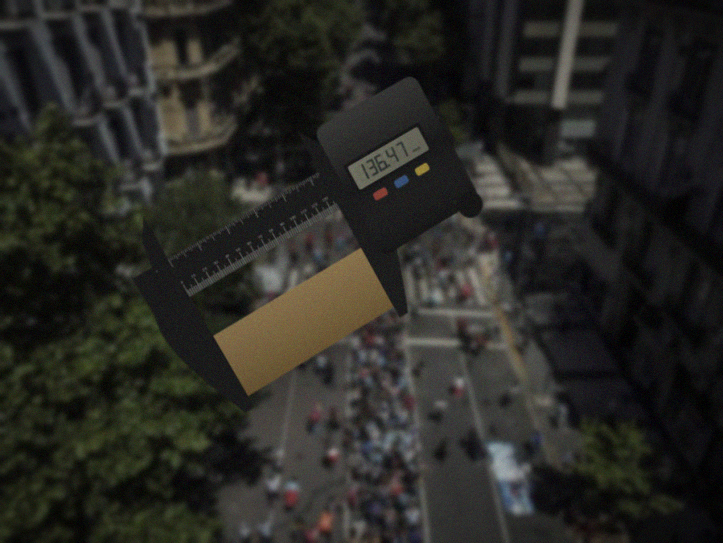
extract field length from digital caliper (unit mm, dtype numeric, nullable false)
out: 136.47 mm
